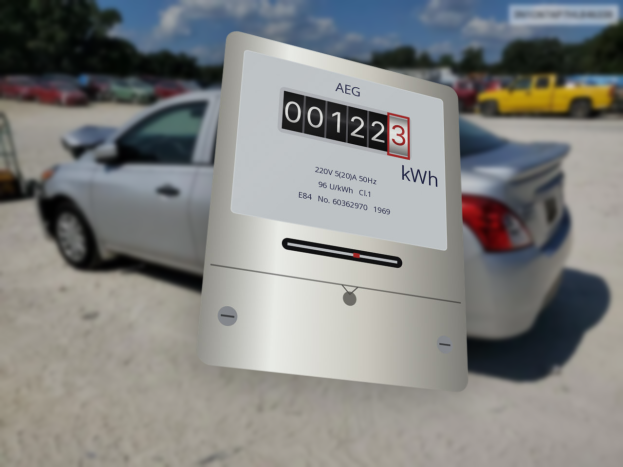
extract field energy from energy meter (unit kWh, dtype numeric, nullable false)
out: 122.3 kWh
